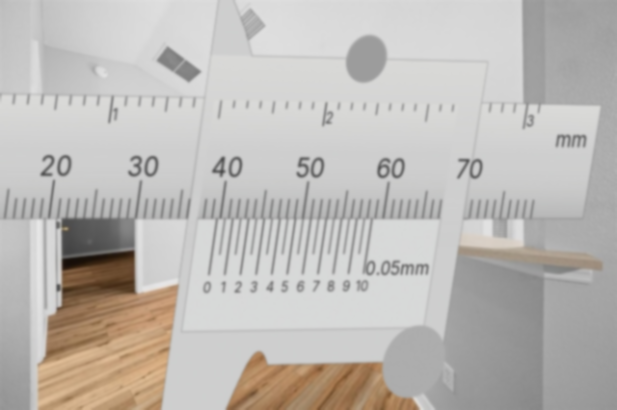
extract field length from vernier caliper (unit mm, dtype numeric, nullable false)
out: 39.6 mm
